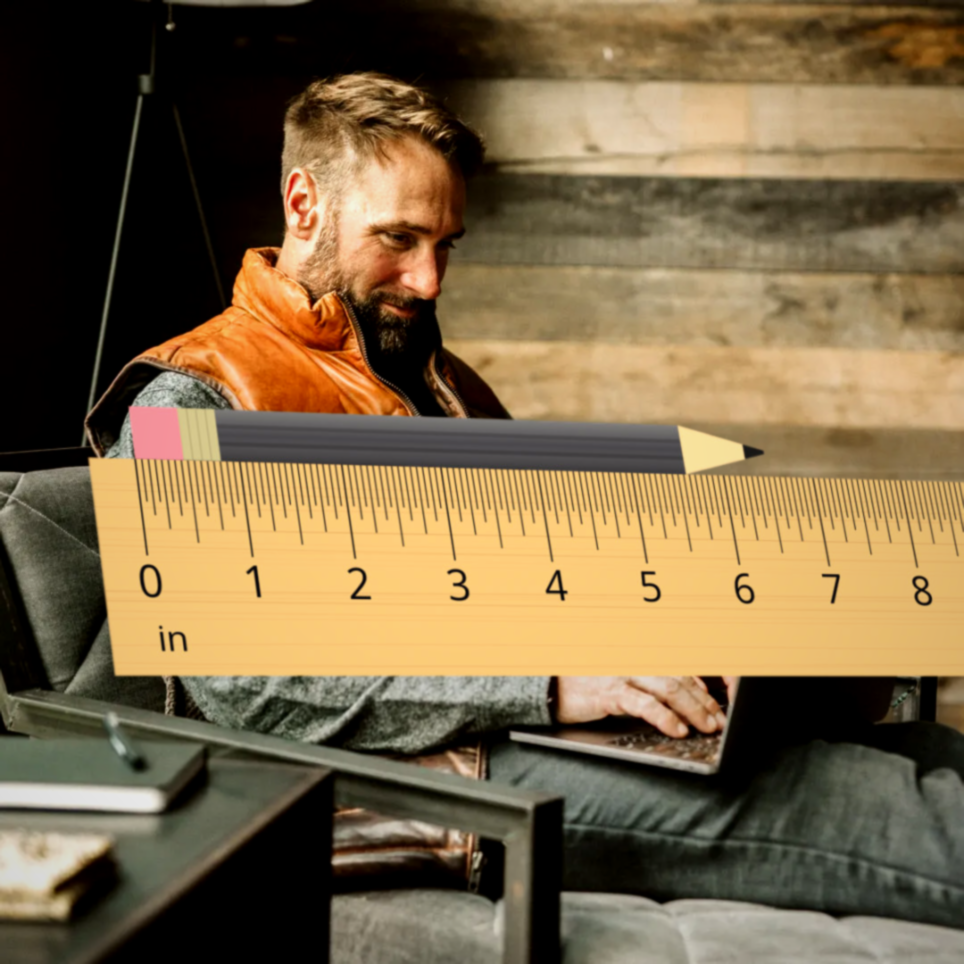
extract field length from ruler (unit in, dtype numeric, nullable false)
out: 6.5 in
